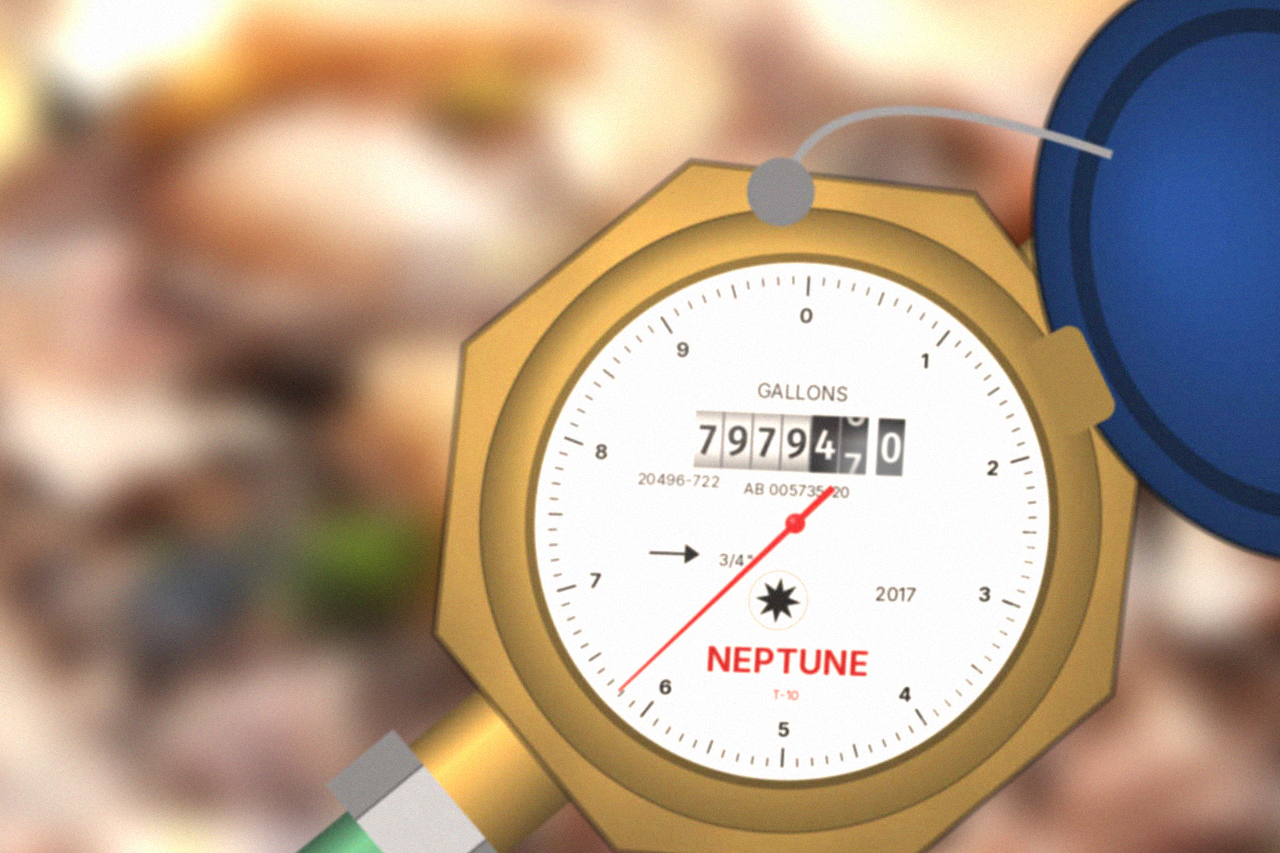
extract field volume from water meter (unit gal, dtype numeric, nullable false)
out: 7979466.2 gal
